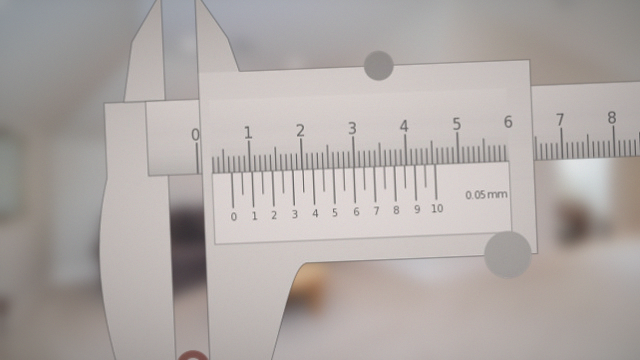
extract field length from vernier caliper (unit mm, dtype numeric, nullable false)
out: 6.5 mm
